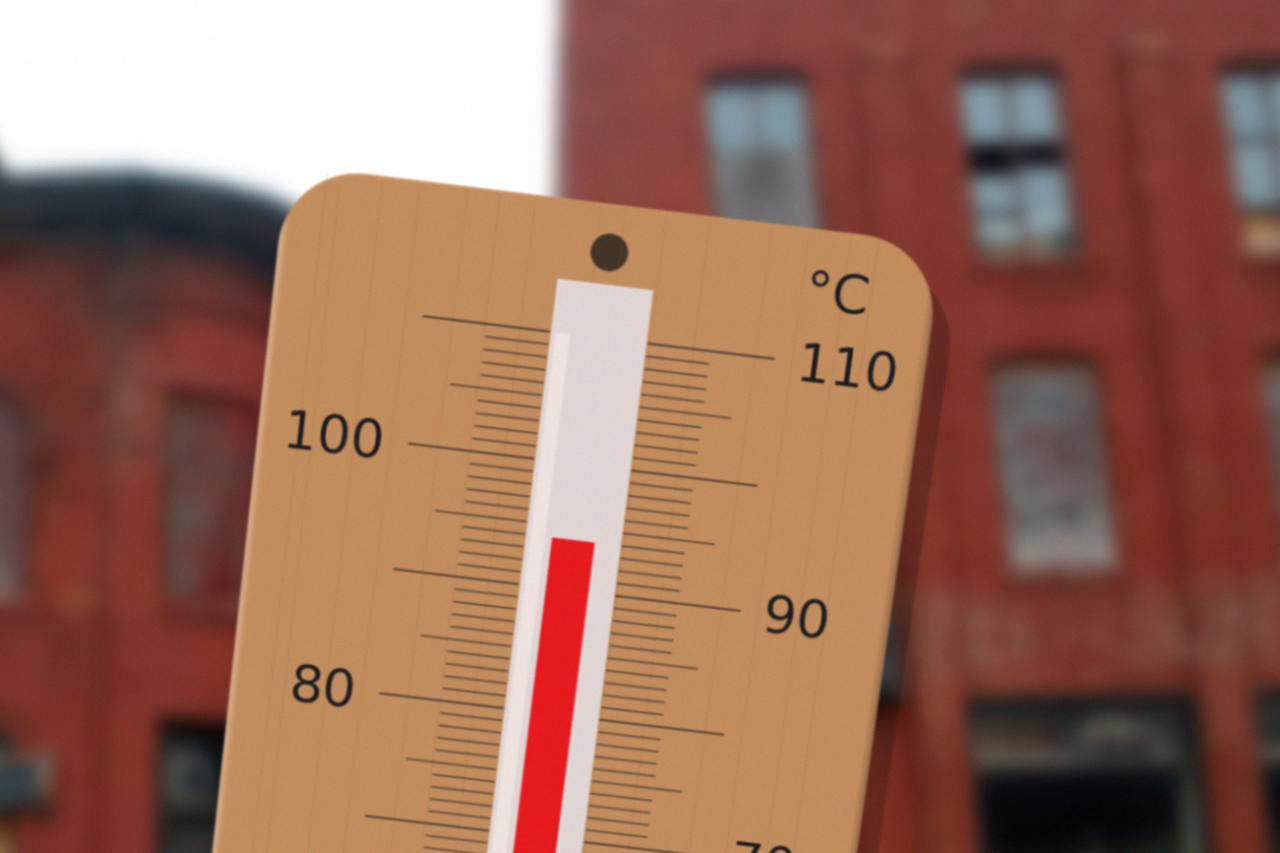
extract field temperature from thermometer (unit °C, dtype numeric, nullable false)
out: 94 °C
